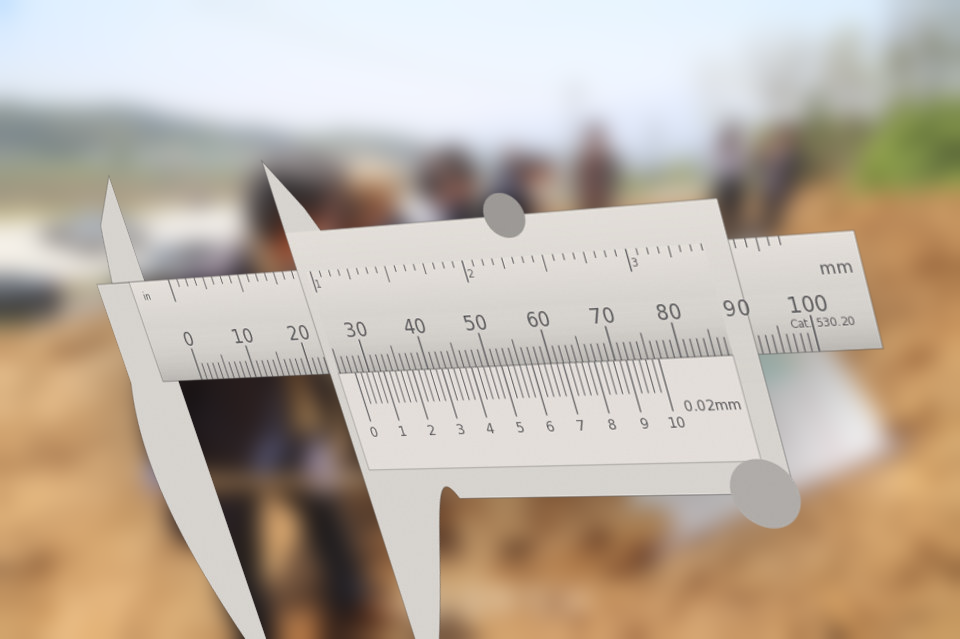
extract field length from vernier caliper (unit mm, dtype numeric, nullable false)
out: 27.6 mm
